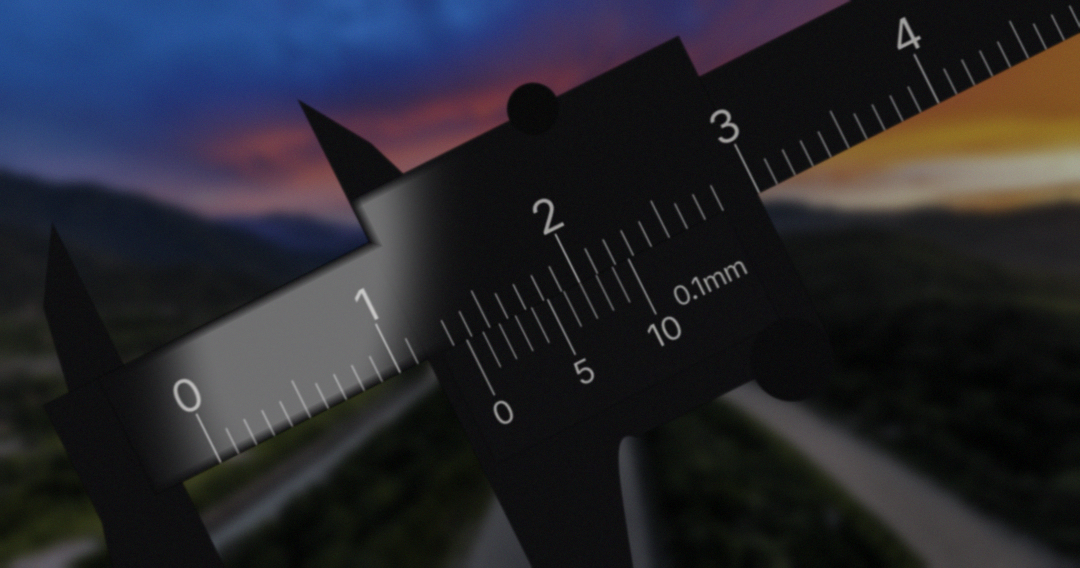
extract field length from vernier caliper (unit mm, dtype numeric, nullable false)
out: 13.7 mm
